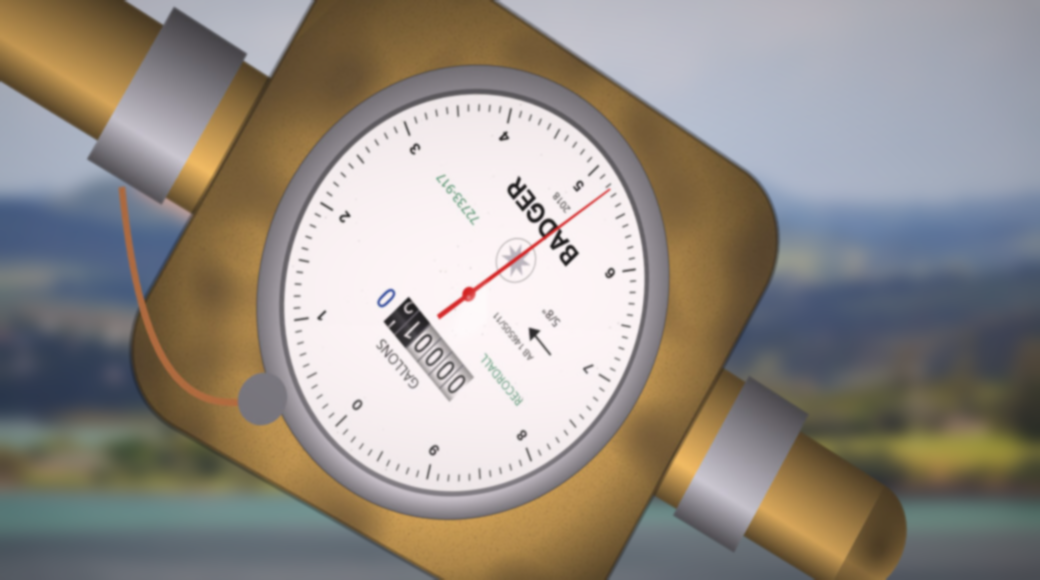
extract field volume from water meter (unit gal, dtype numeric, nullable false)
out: 115.2 gal
